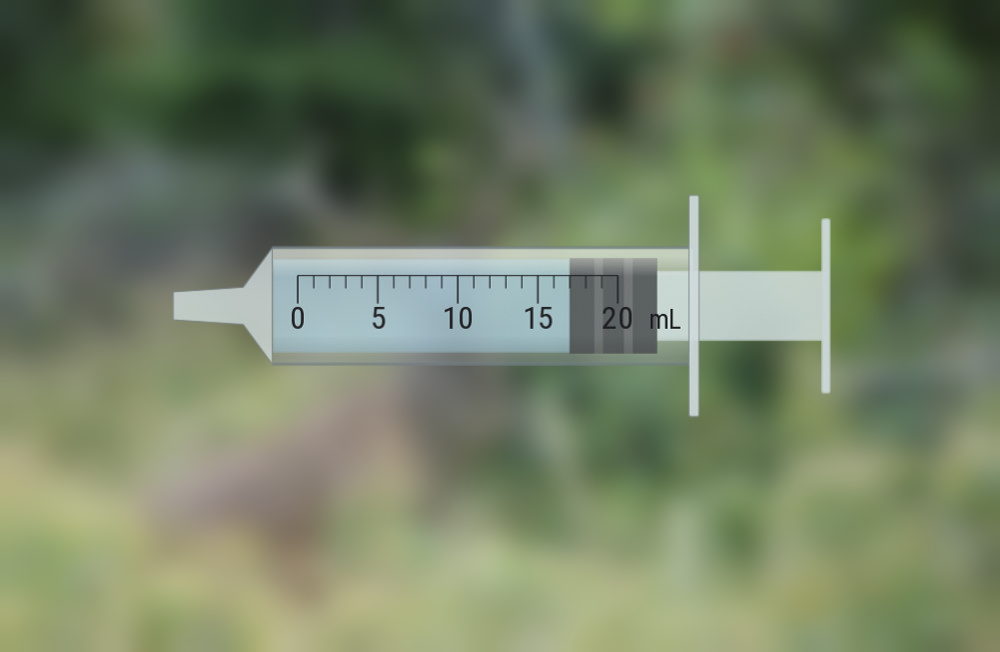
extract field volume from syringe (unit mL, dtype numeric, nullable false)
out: 17 mL
